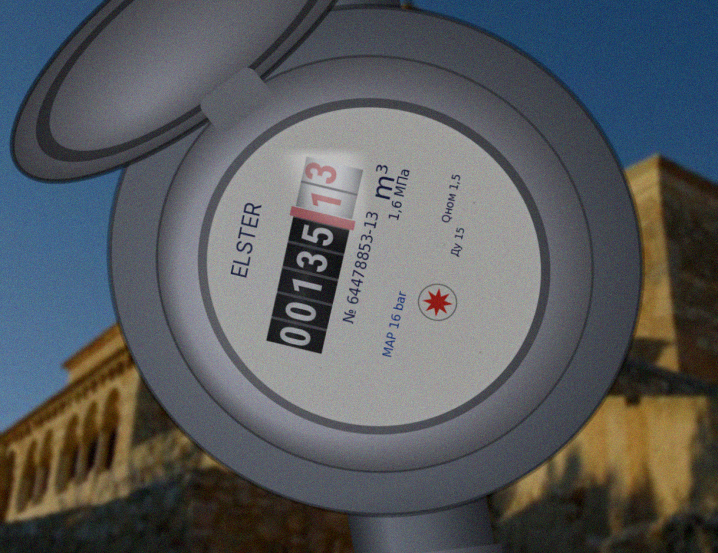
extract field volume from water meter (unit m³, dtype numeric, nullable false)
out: 135.13 m³
